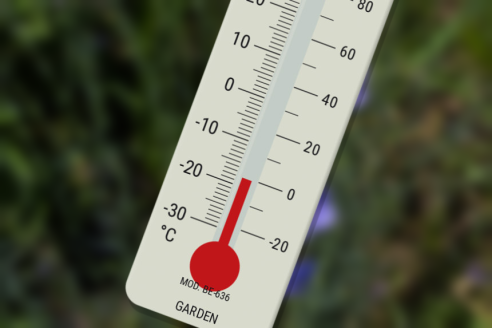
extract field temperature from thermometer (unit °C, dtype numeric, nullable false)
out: -18 °C
